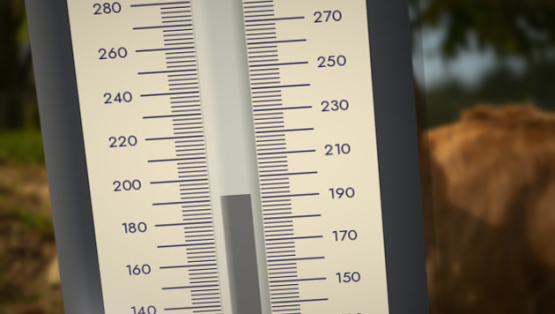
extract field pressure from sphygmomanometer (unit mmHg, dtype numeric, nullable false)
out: 192 mmHg
